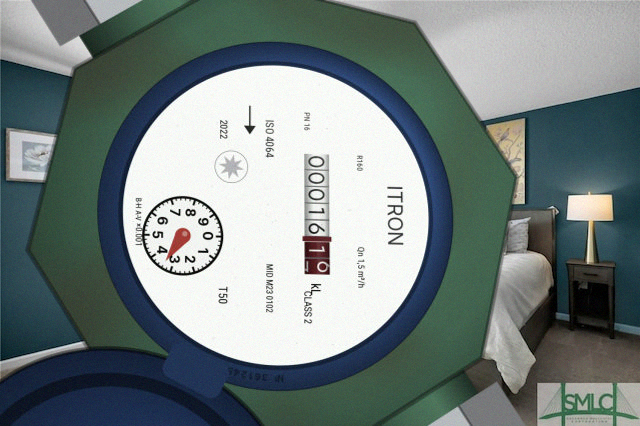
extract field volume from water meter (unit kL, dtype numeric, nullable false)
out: 16.163 kL
